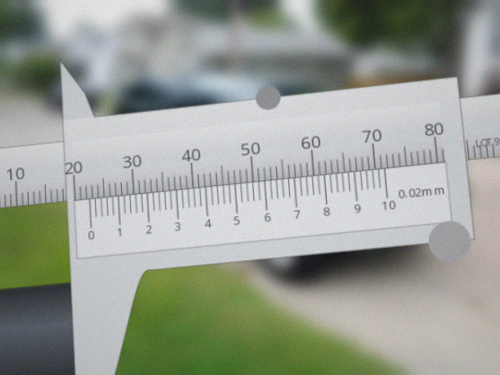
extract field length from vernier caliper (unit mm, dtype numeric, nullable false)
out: 22.5 mm
